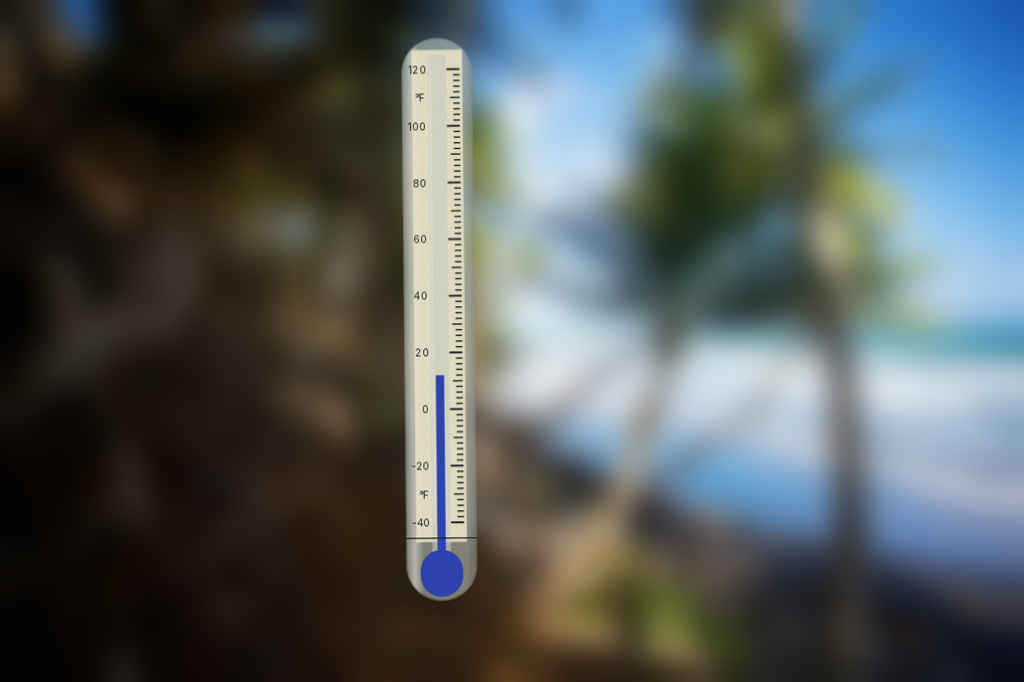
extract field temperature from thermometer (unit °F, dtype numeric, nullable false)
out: 12 °F
